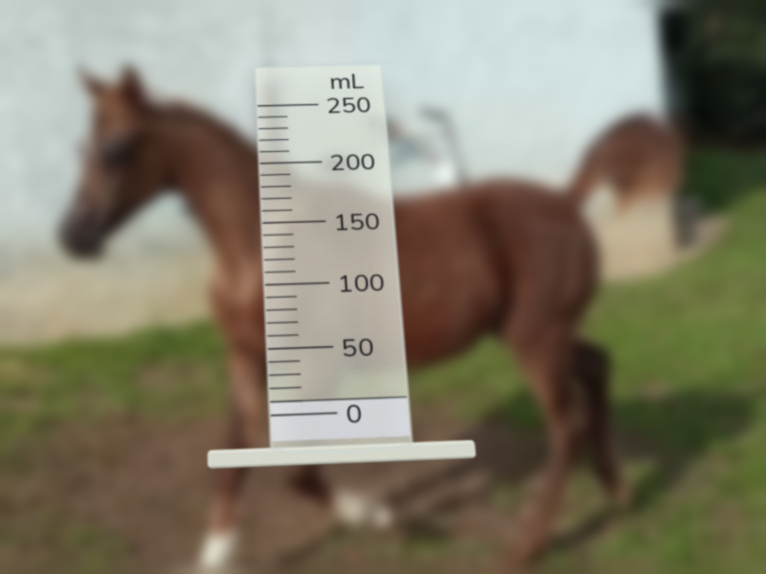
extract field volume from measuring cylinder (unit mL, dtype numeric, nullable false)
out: 10 mL
